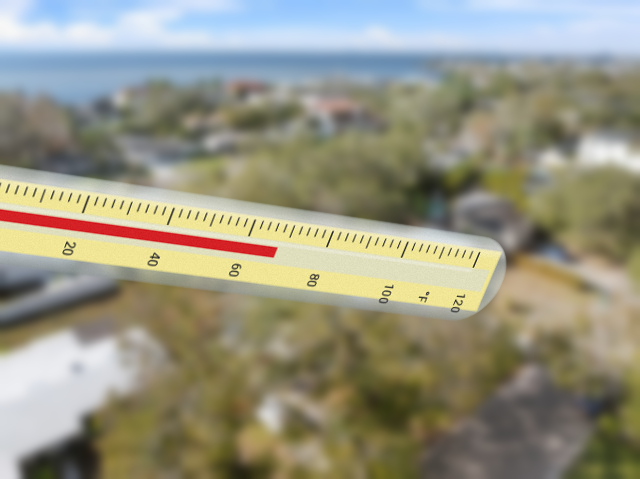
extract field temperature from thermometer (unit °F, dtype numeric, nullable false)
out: 68 °F
